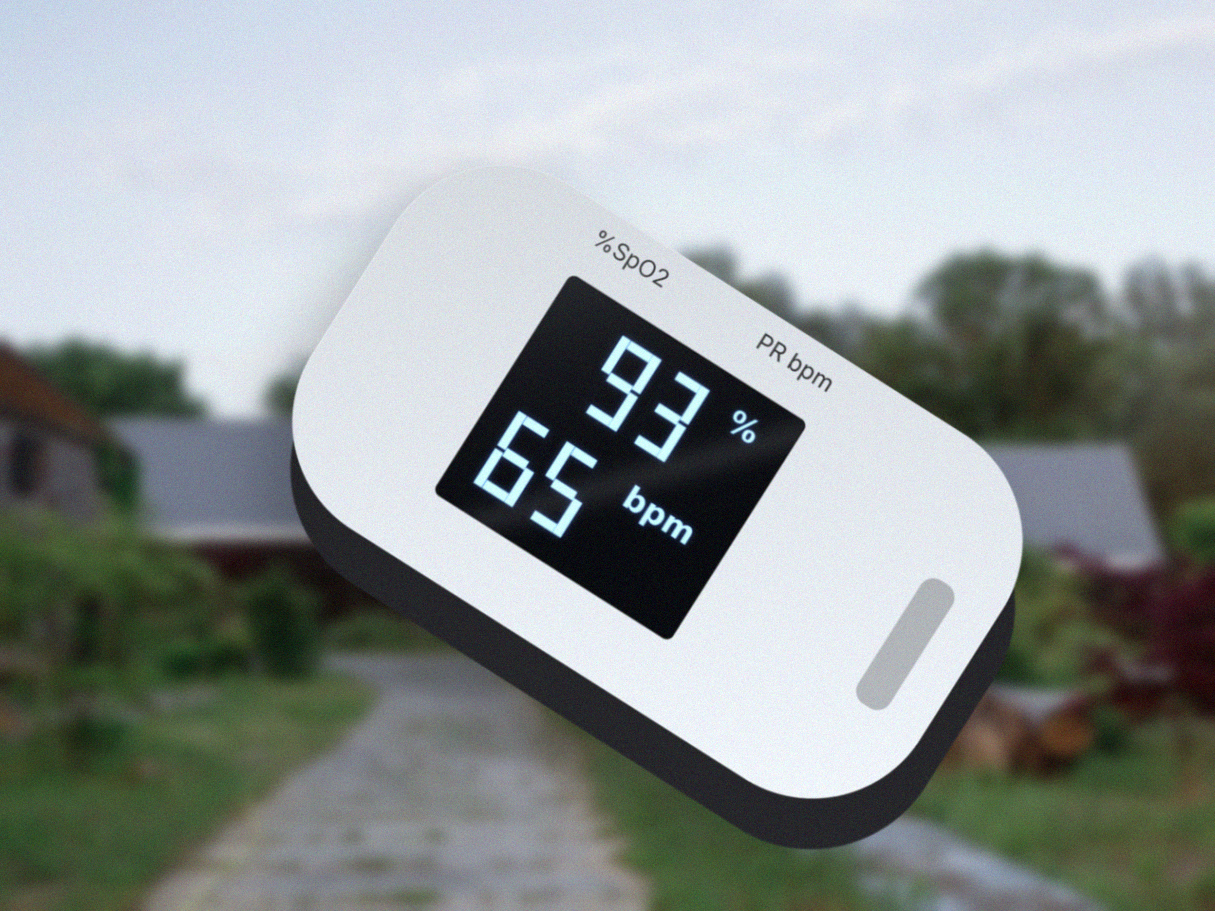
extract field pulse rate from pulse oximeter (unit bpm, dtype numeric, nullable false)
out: 65 bpm
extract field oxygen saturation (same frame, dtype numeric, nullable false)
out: 93 %
